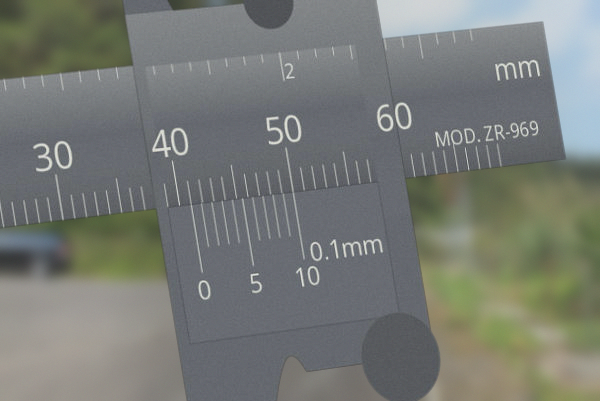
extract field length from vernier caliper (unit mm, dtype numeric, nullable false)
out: 41.0 mm
